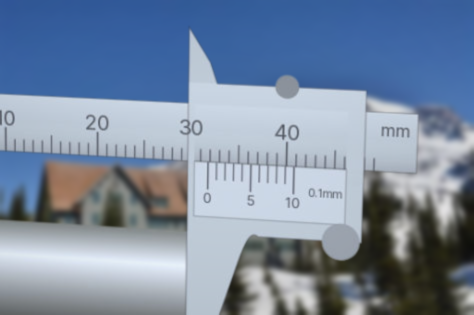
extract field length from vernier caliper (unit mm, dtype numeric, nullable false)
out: 31.8 mm
